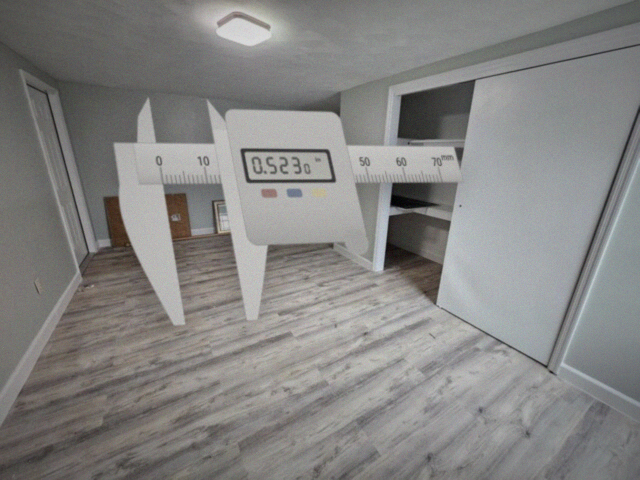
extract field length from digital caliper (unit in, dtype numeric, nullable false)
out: 0.5230 in
